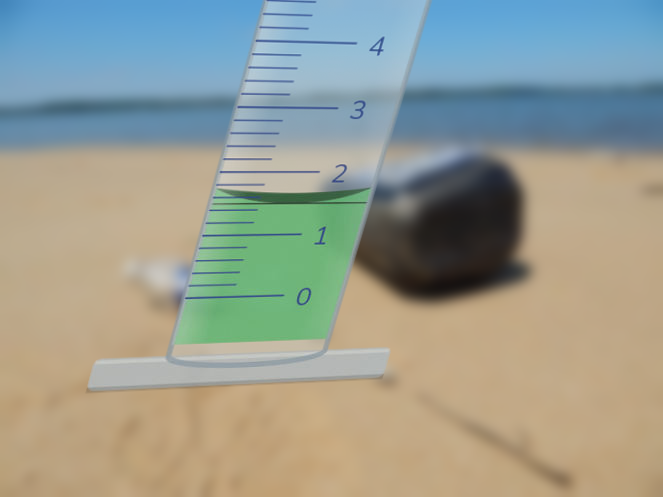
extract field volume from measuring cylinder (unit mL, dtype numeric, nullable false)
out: 1.5 mL
